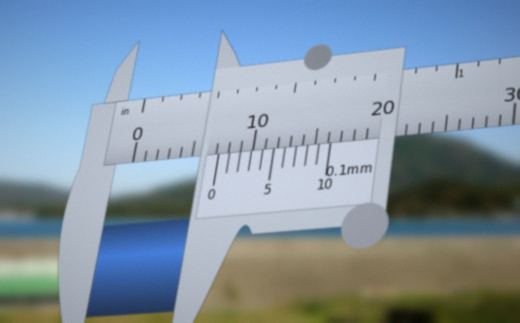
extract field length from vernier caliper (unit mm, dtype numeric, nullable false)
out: 7.2 mm
